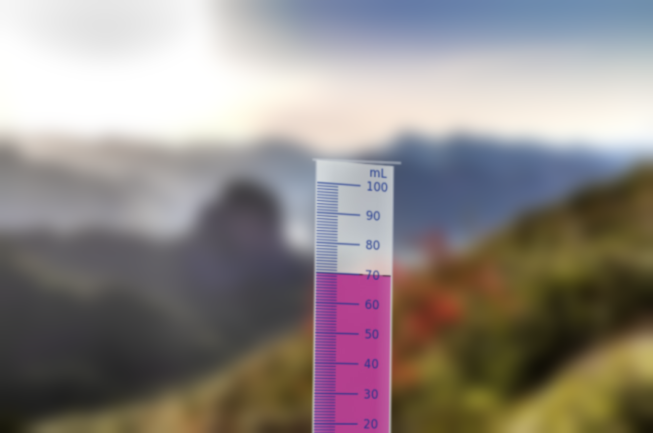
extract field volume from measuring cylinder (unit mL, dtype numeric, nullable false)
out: 70 mL
